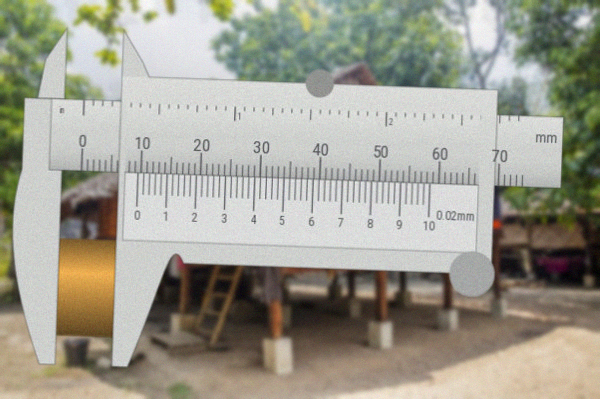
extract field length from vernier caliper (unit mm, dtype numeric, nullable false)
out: 9.5 mm
